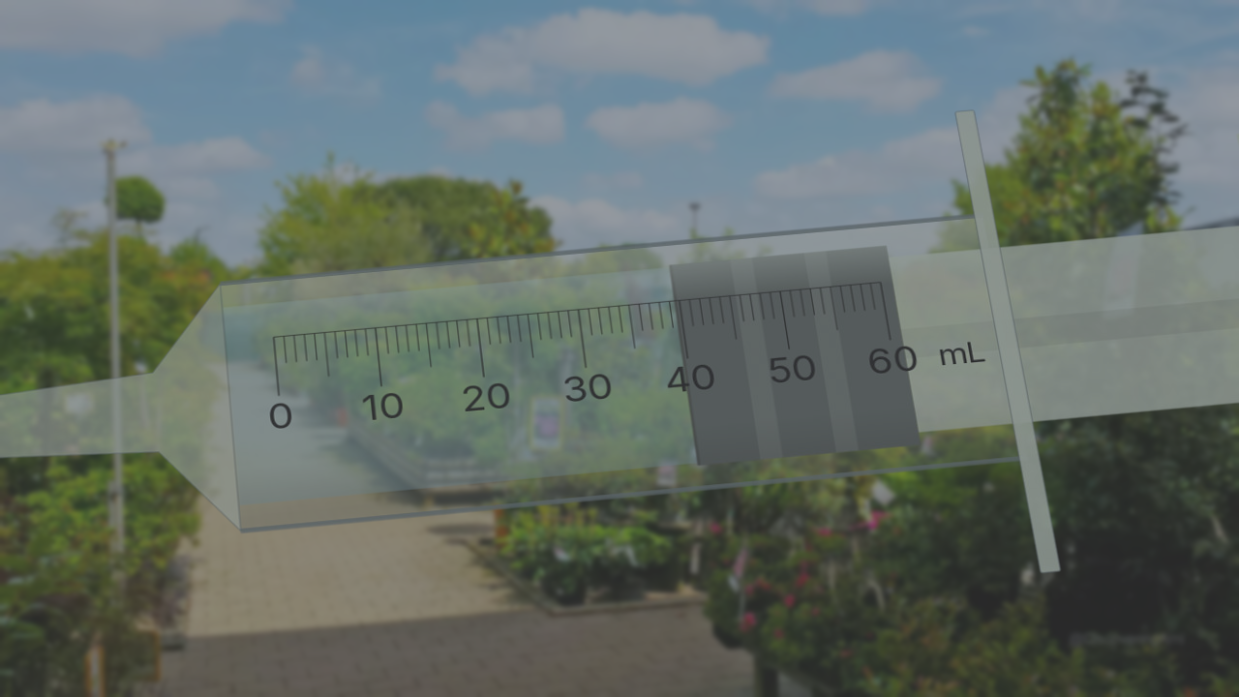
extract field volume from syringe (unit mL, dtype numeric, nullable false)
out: 39.5 mL
